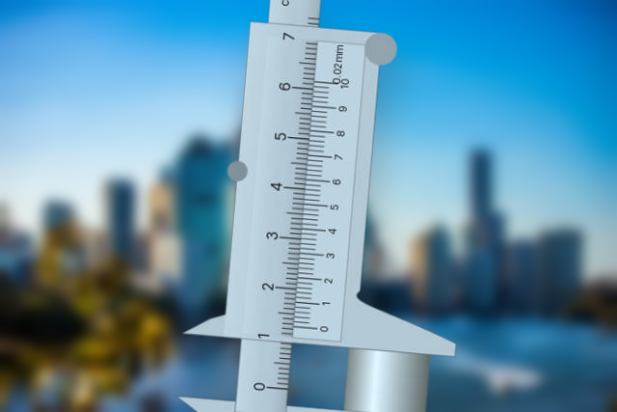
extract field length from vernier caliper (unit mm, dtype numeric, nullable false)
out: 12.5 mm
